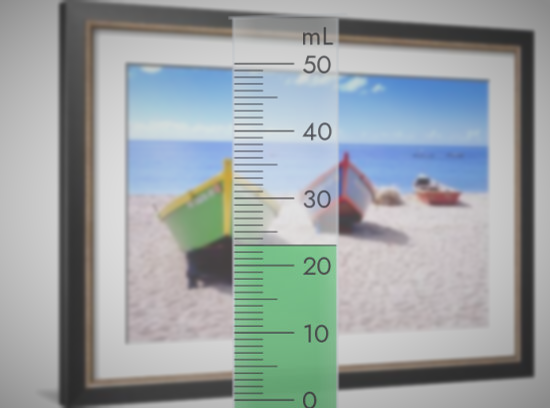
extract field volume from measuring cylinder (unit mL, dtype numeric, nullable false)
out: 23 mL
